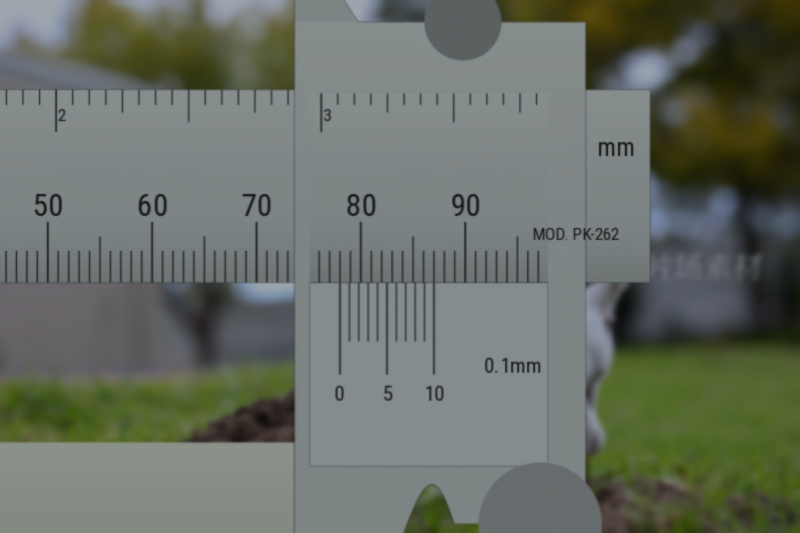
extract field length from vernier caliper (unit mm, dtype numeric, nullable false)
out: 78.0 mm
